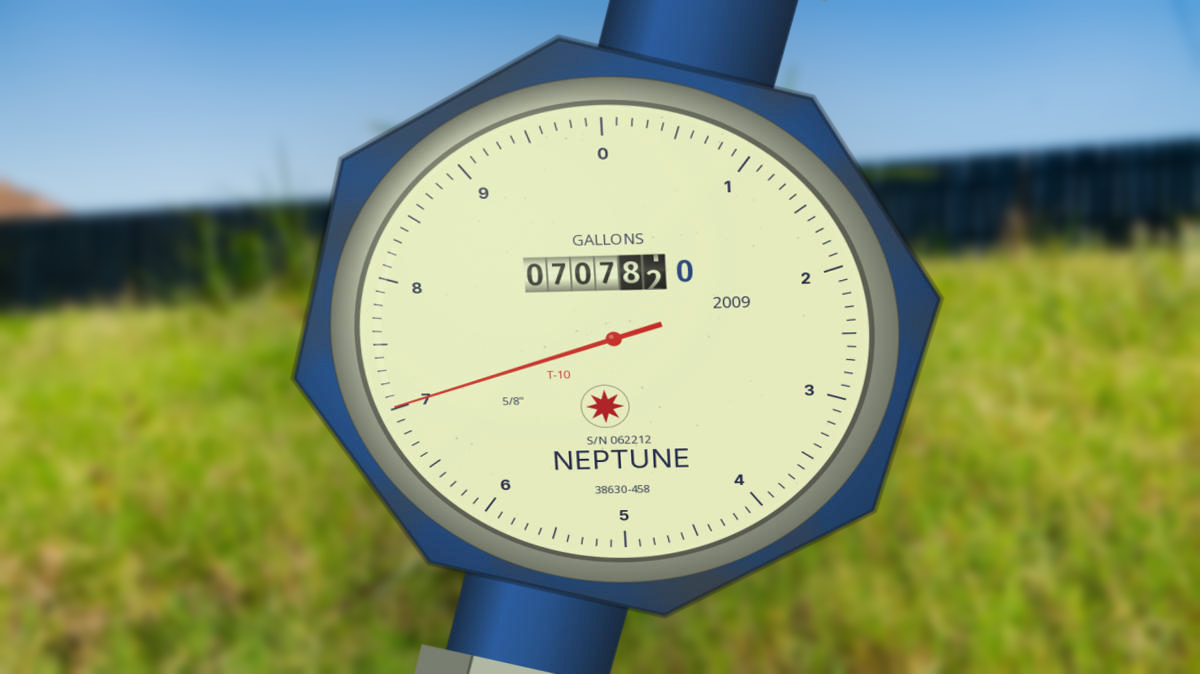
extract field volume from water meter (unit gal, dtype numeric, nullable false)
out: 707817.0 gal
